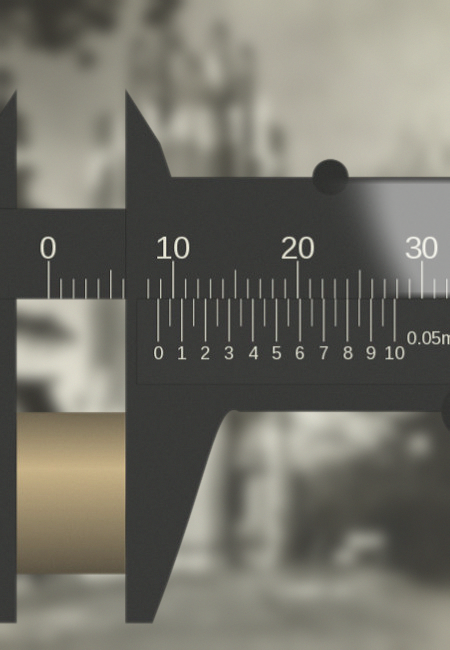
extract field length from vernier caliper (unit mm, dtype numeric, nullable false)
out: 8.8 mm
